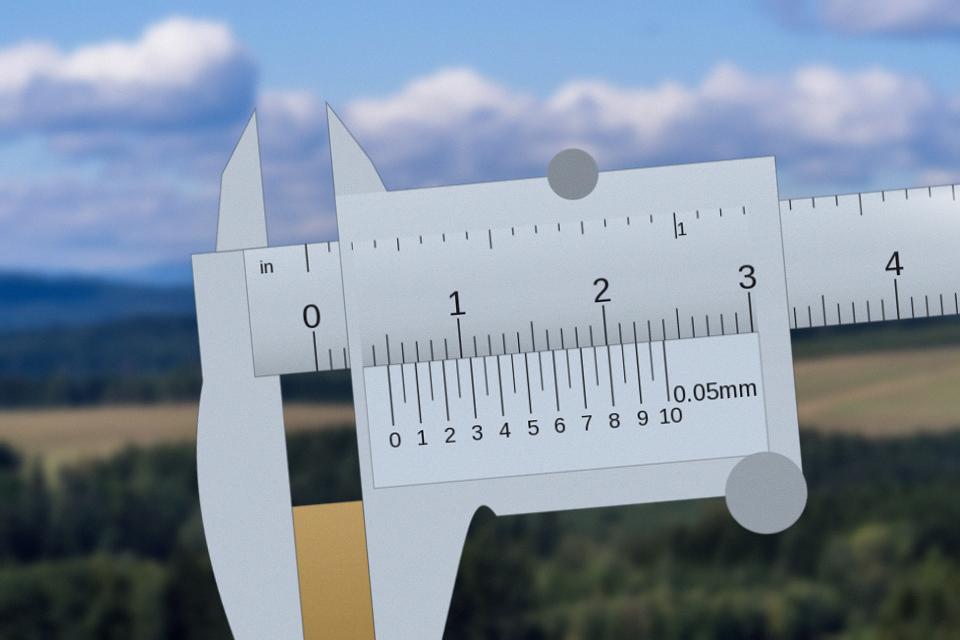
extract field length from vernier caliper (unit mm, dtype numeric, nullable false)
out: 4.9 mm
